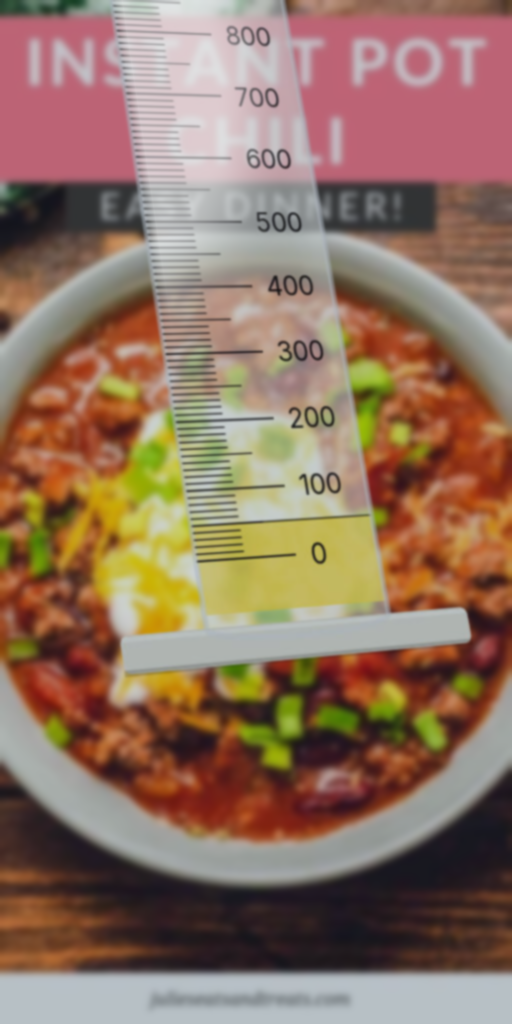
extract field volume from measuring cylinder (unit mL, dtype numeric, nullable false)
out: 50 mL
